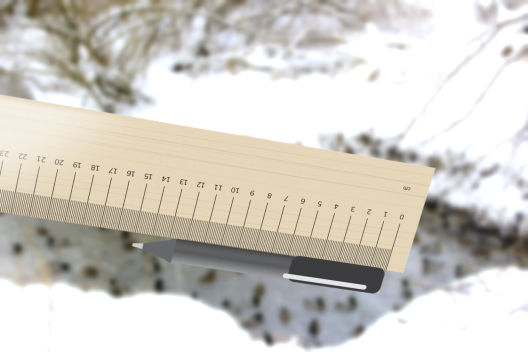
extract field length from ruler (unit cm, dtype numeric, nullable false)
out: 15 cm
